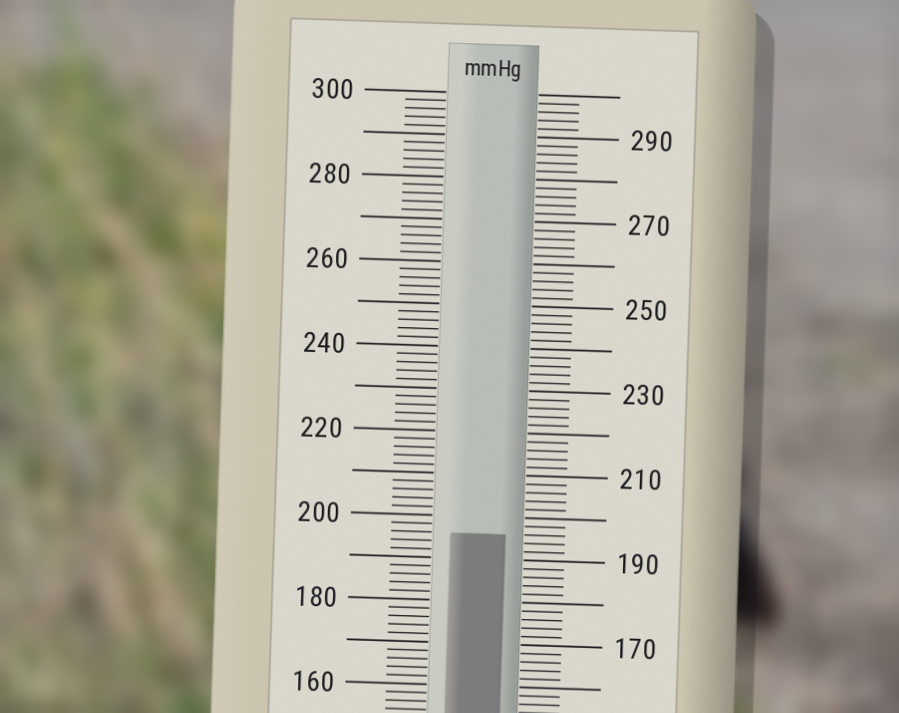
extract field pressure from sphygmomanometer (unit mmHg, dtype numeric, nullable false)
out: 196 mmHg
